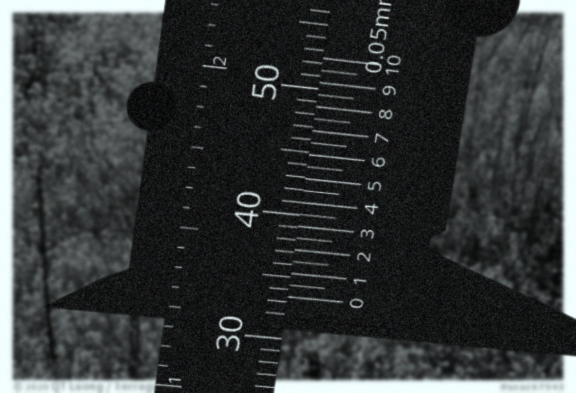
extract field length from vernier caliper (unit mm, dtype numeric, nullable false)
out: 33.4 mm
